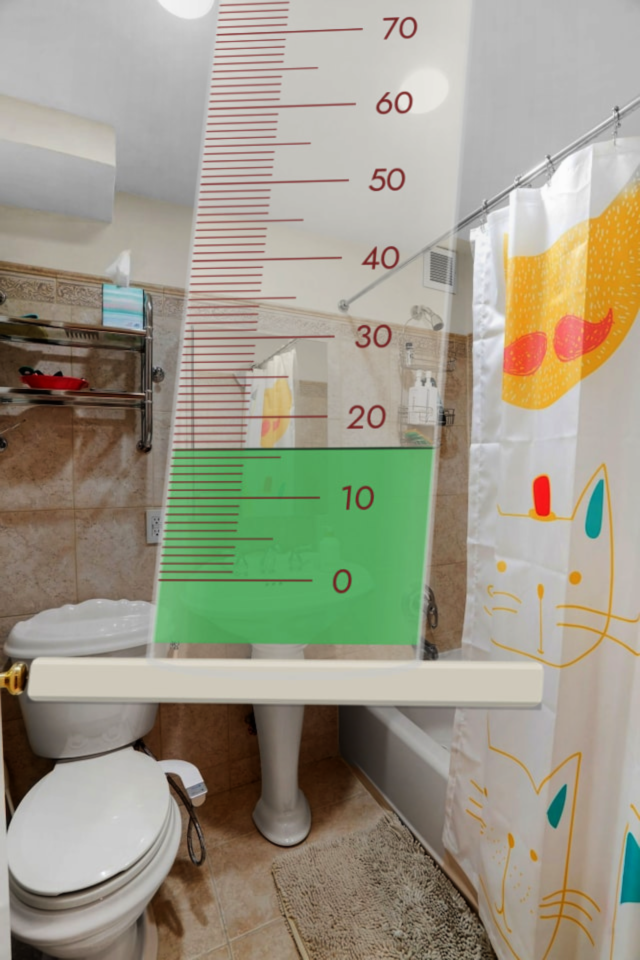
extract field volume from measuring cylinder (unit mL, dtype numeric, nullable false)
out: 16 mL
